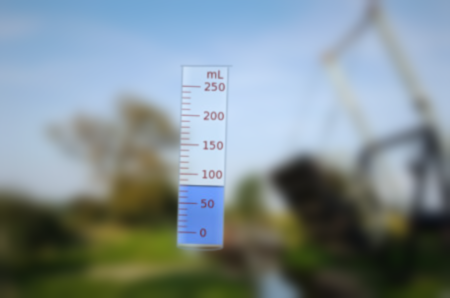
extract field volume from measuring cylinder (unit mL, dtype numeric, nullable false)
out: 80 mL
